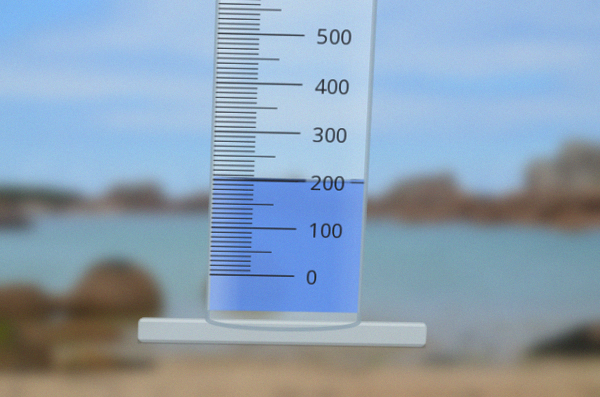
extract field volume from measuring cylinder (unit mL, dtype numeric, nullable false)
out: 200 mL
